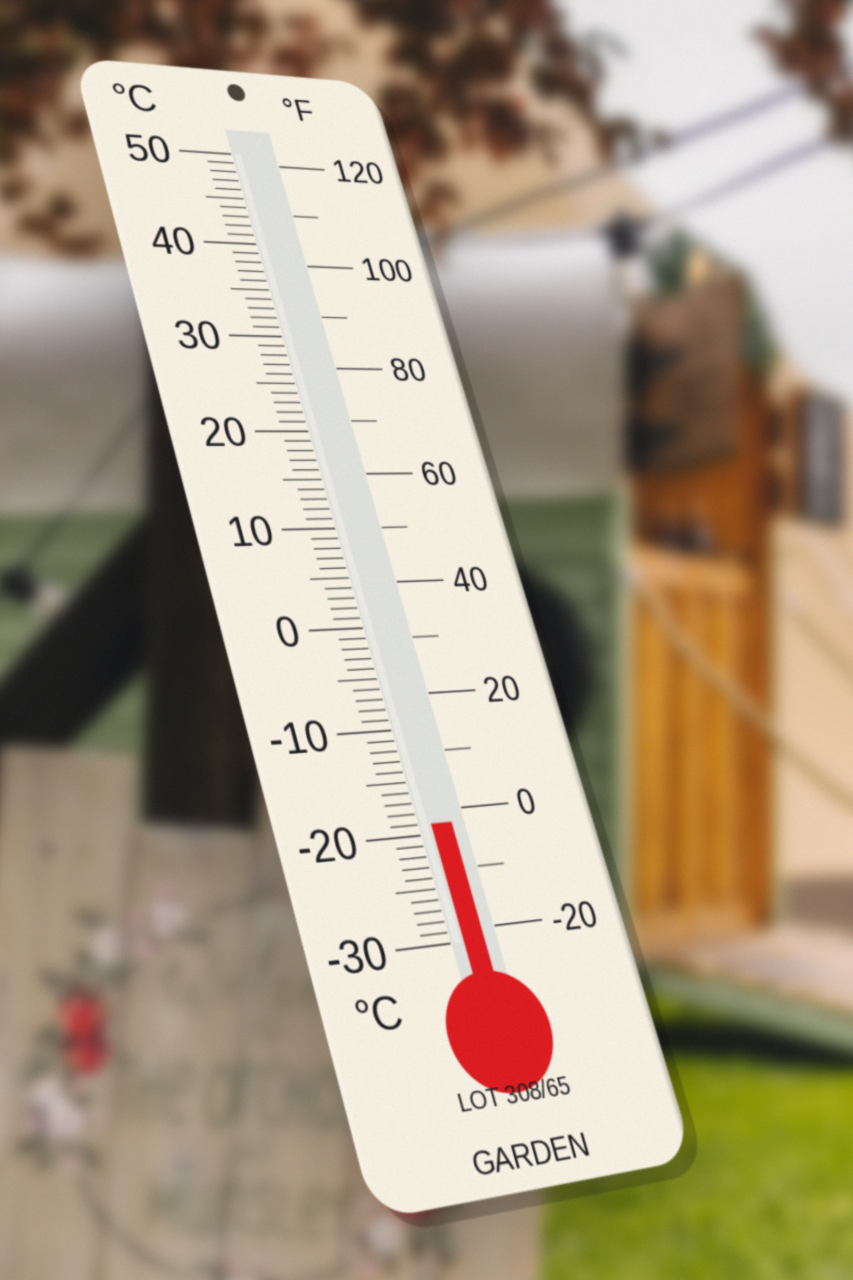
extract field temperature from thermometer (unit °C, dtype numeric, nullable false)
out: -19 °C
